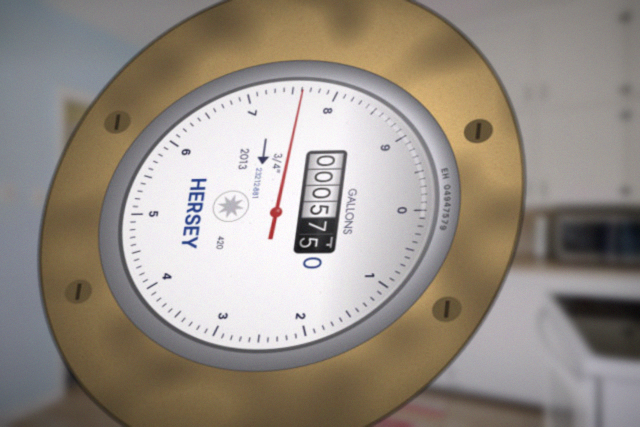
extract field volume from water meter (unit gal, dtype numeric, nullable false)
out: 5747.6 gal
